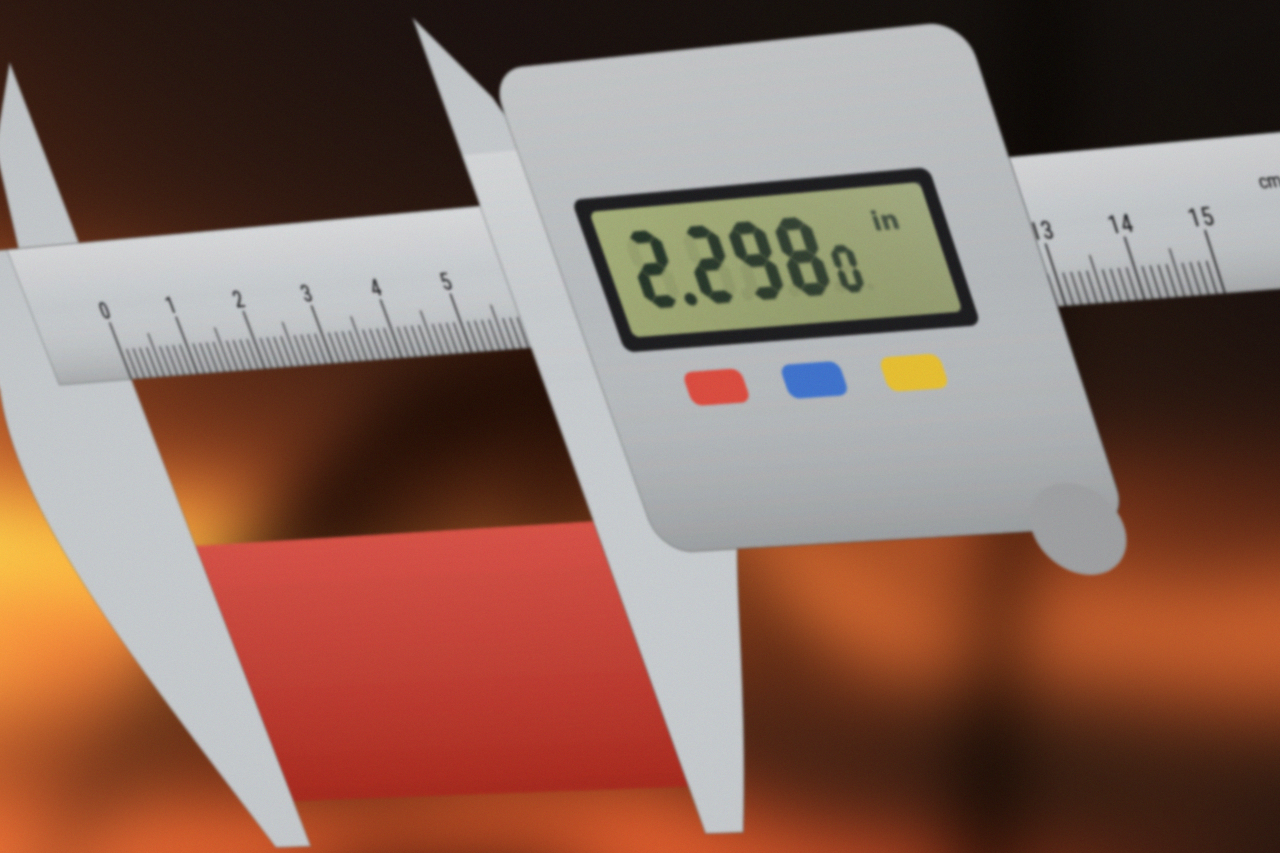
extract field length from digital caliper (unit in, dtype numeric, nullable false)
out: 2.2980 in
